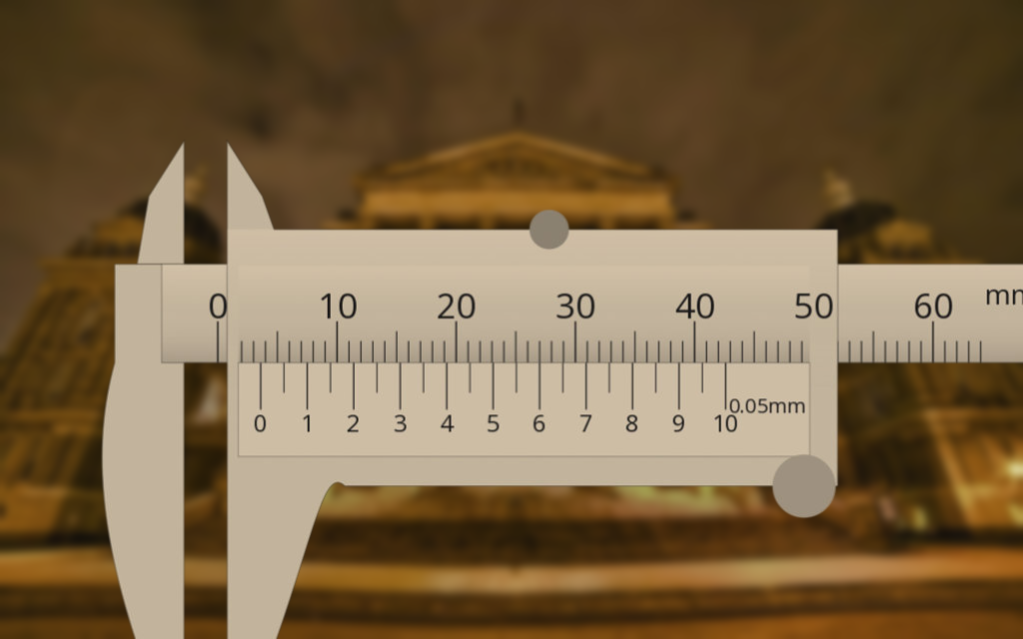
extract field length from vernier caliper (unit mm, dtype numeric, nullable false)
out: 3.6 mm
